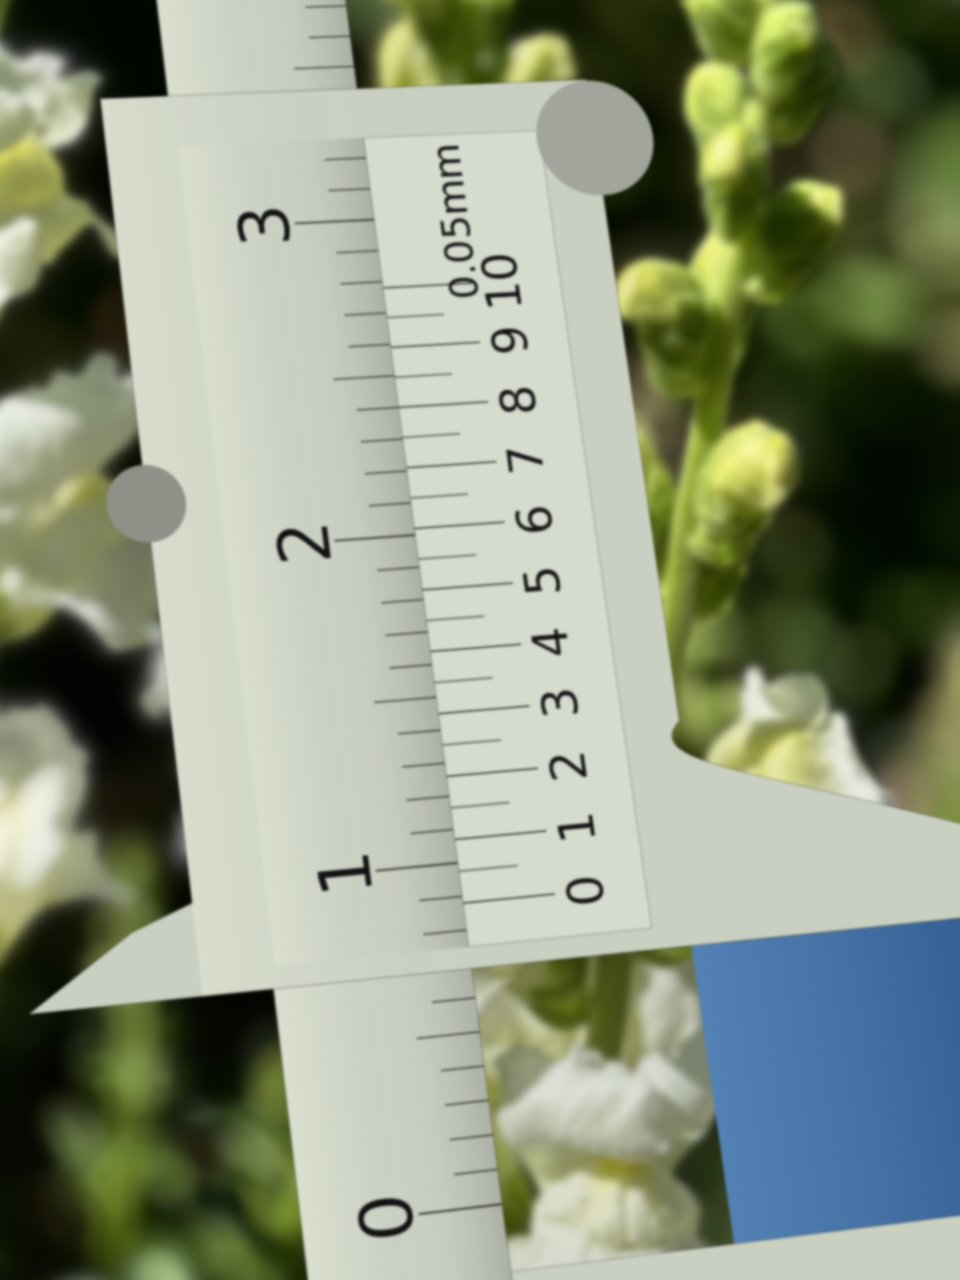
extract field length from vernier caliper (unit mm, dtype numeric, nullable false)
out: 8.8 mm
